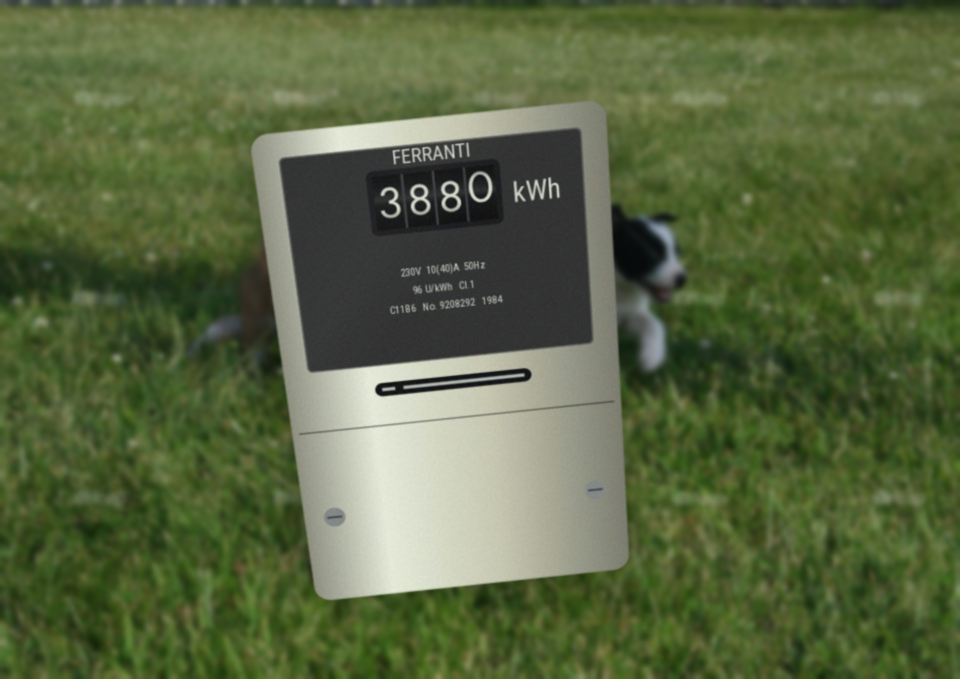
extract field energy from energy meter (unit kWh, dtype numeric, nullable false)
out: 3880 kWh
